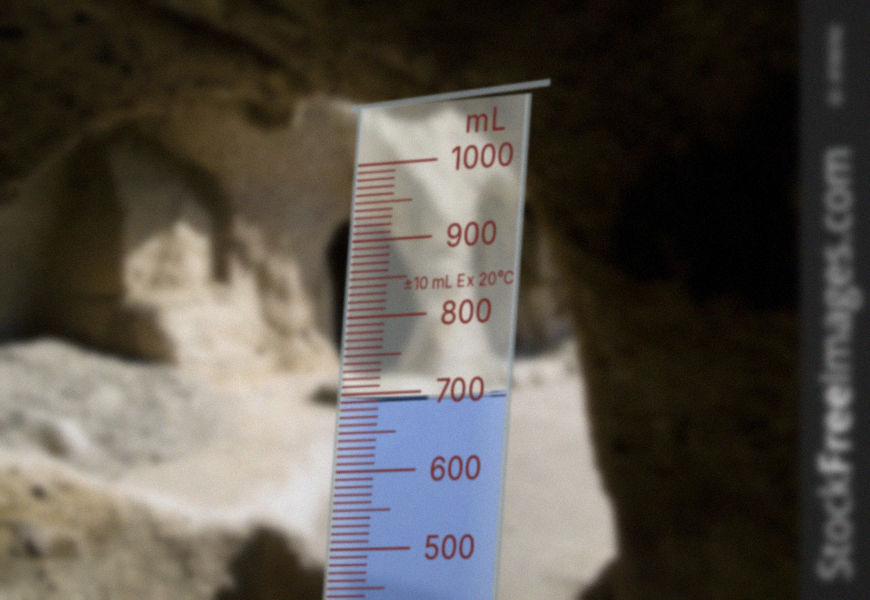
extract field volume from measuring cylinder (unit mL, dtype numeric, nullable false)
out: 690 mL
